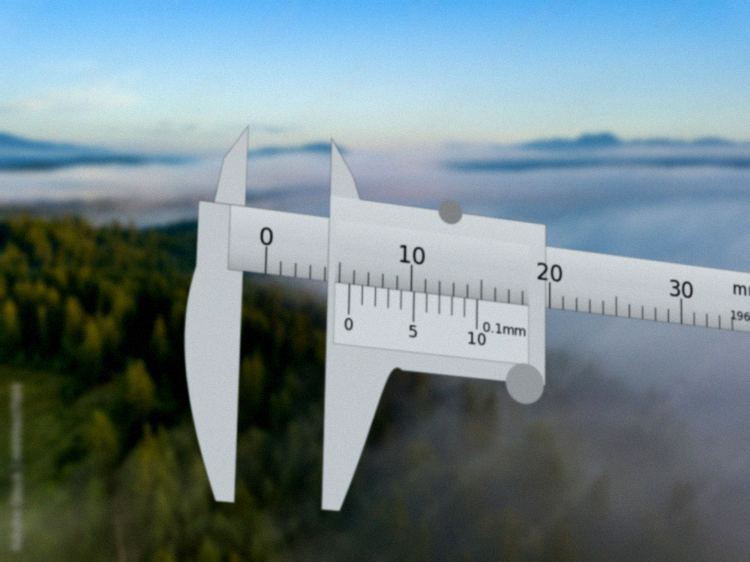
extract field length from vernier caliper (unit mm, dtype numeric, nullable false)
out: 5.7 mm
